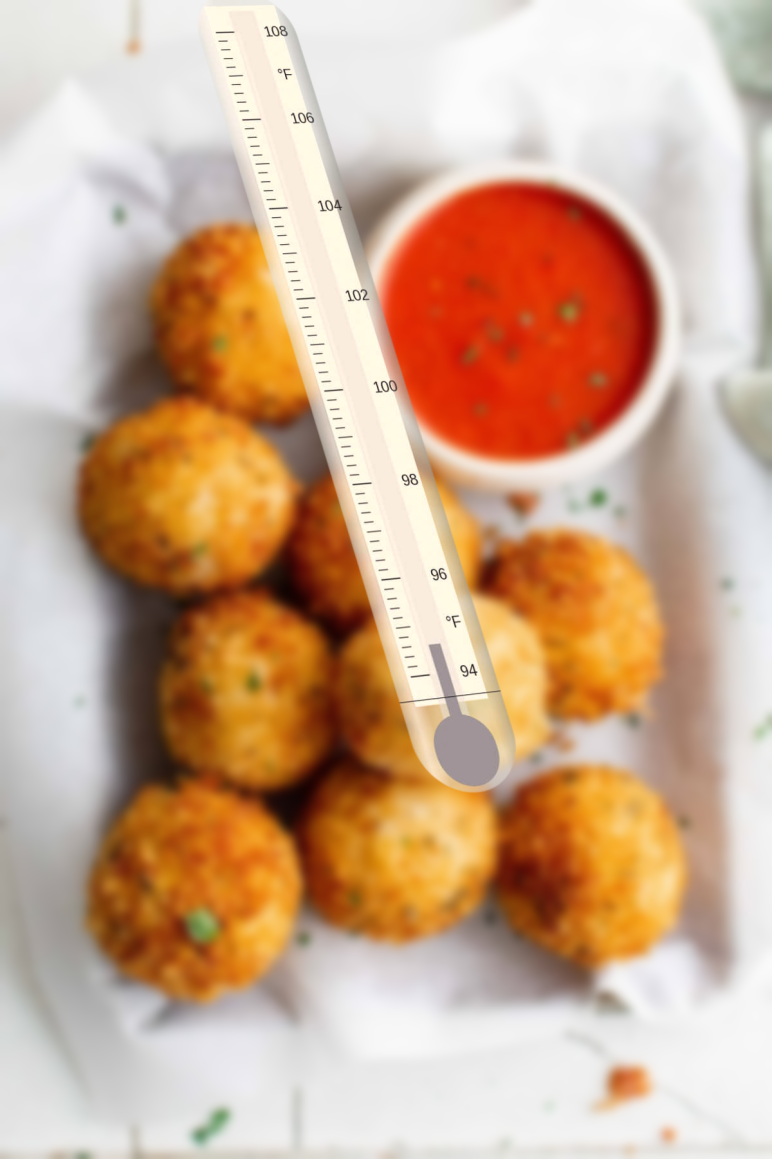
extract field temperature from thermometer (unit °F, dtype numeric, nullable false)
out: 94.6 °F
